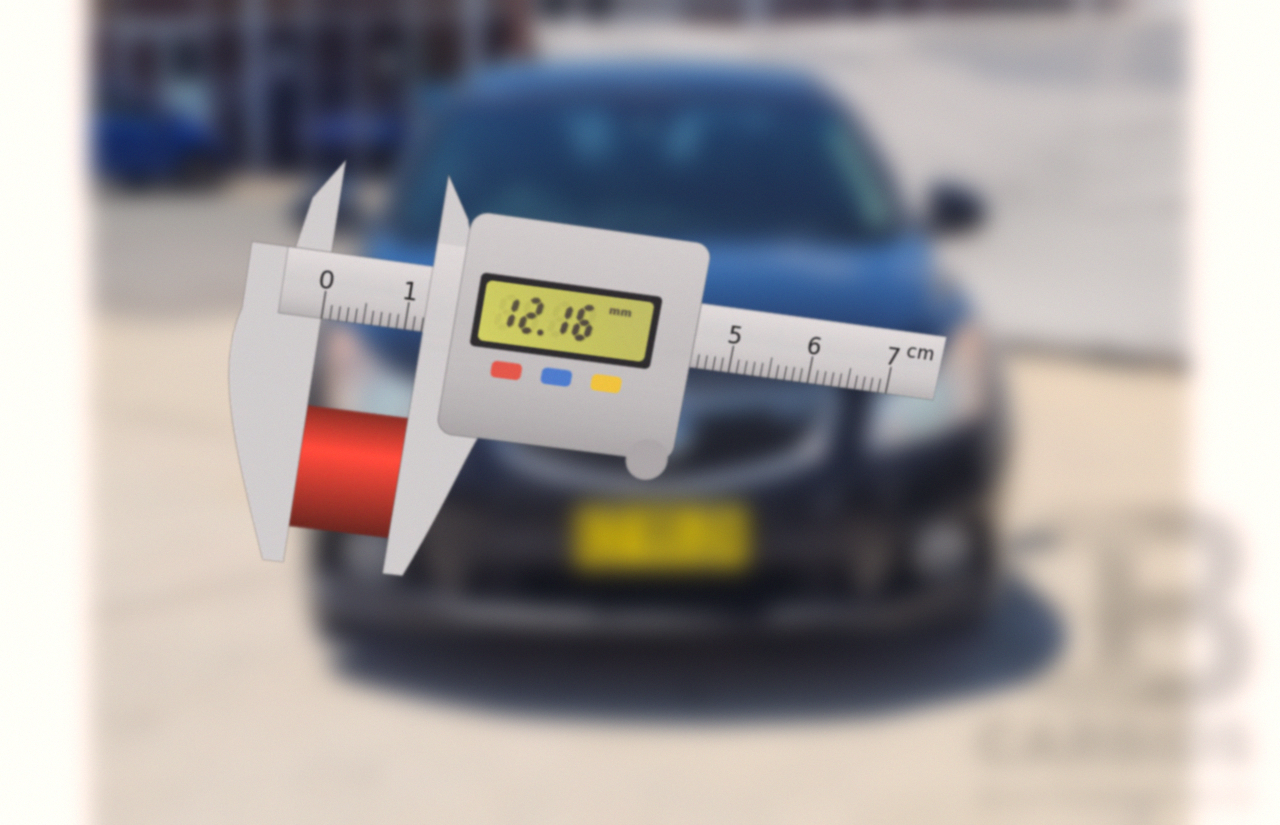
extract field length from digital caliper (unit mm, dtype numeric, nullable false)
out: 12.16 mm
